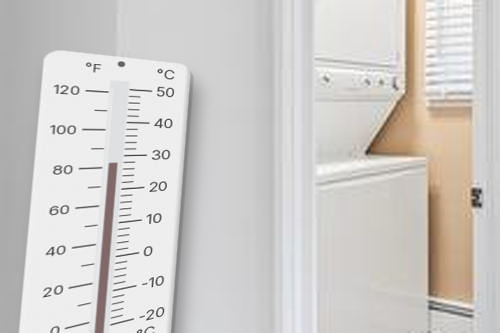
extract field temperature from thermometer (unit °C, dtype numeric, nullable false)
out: 28 °C
